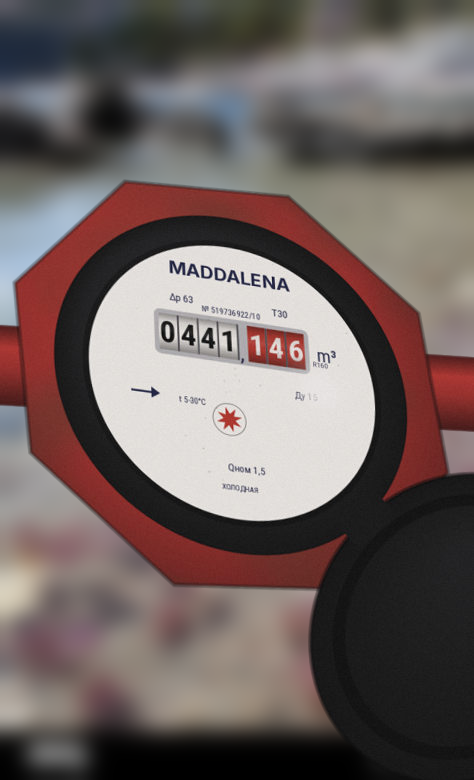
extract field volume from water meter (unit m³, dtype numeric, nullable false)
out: 441.146 m³
